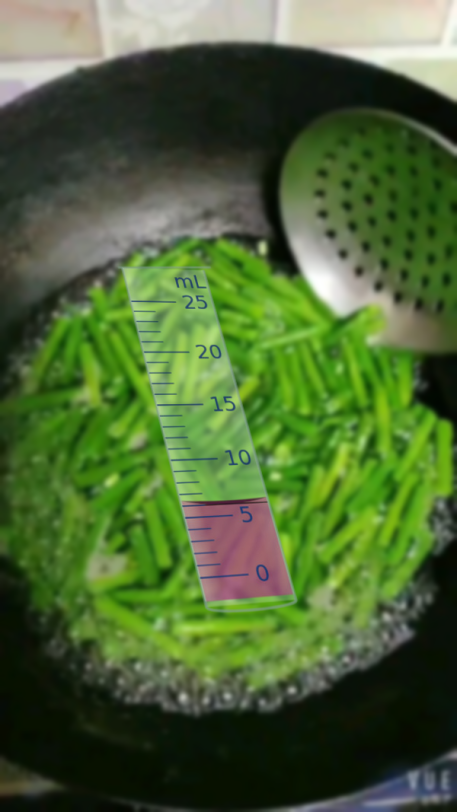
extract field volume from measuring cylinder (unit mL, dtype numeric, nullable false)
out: 6 mL
